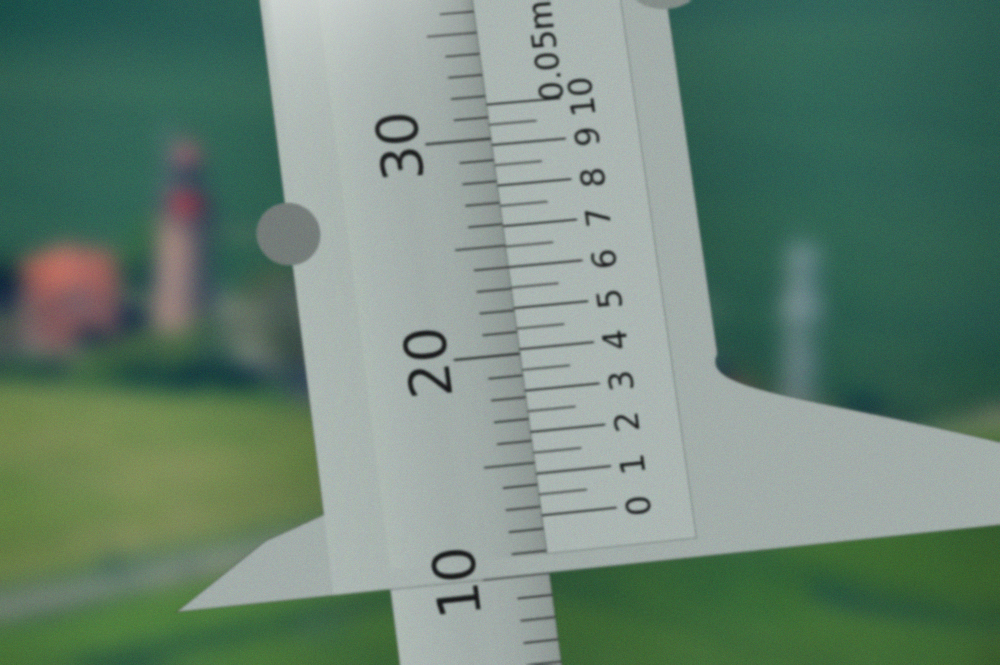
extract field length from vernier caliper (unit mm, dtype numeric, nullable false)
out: 12.6 mm
